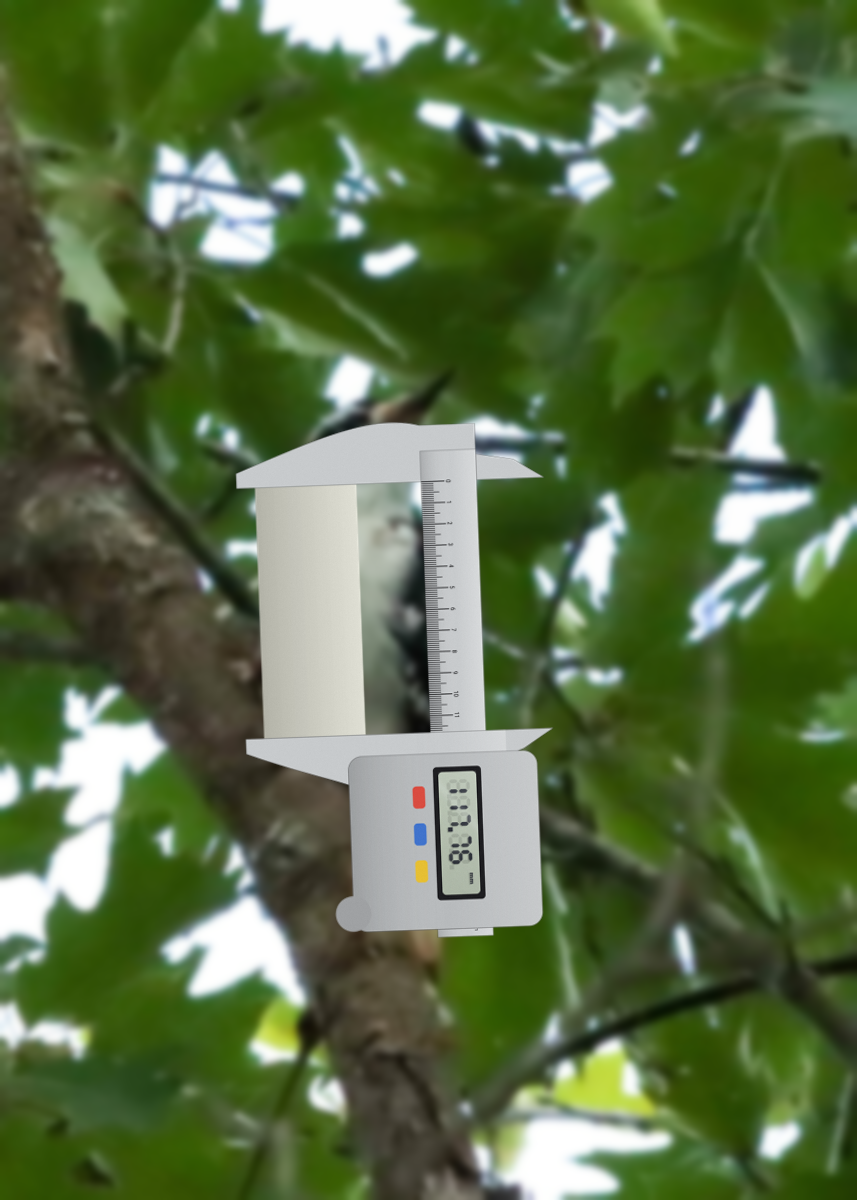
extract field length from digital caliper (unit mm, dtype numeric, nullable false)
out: 117.76 mm
